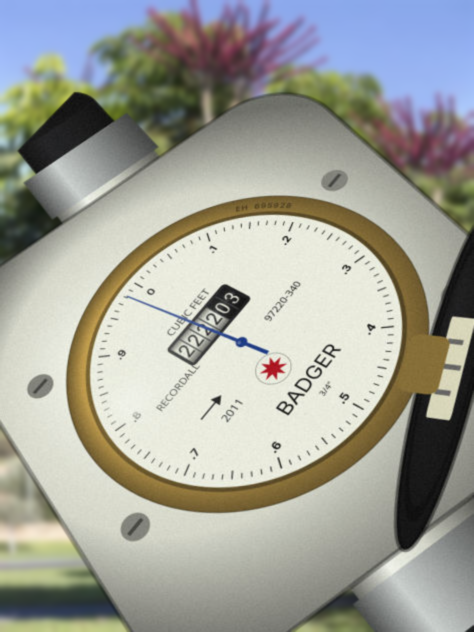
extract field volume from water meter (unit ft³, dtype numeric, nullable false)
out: 222202.98 ft³
